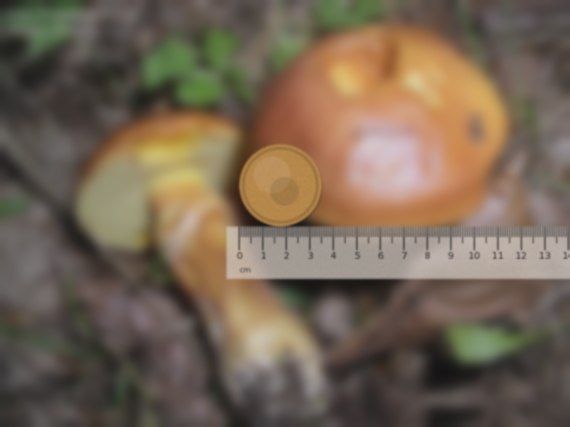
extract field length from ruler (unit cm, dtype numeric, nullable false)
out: 3.5 cm
